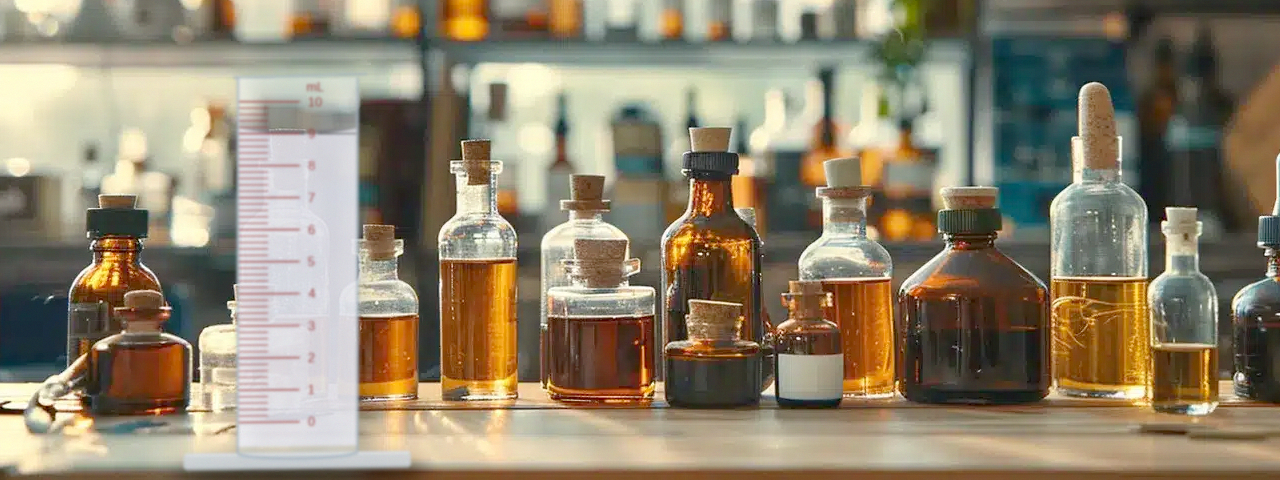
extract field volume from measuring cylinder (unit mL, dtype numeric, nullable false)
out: 9 mL
